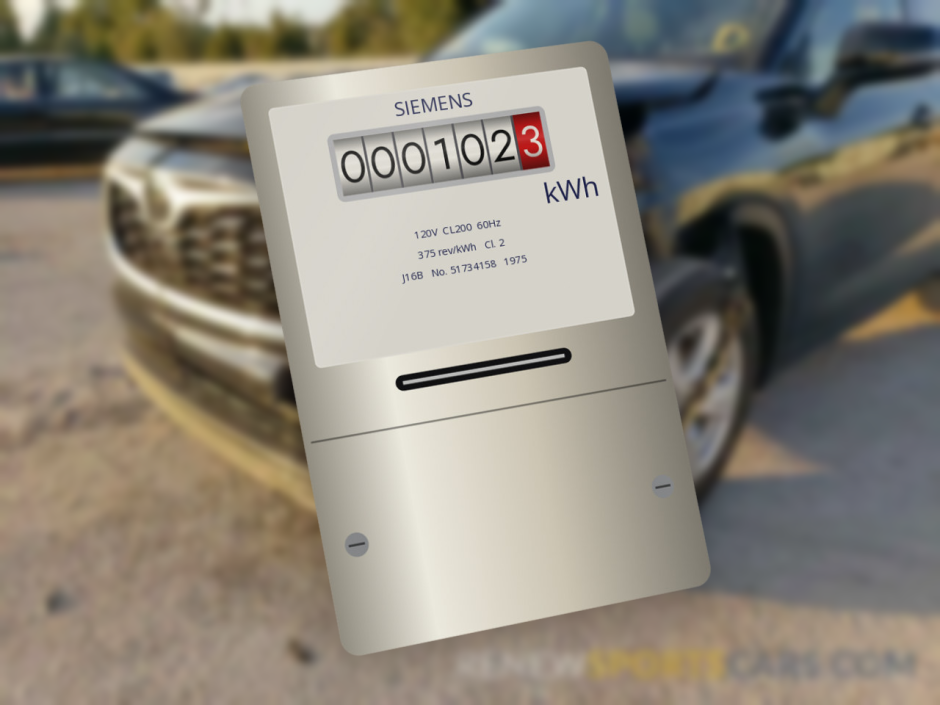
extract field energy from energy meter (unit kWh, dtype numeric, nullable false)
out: 102.3 kWh
